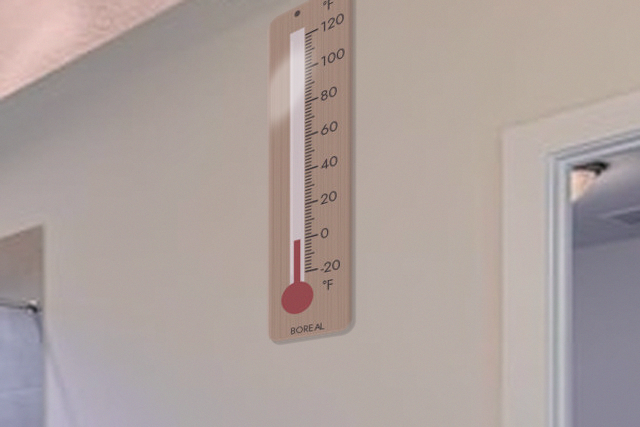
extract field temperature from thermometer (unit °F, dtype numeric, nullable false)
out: 0 °F
